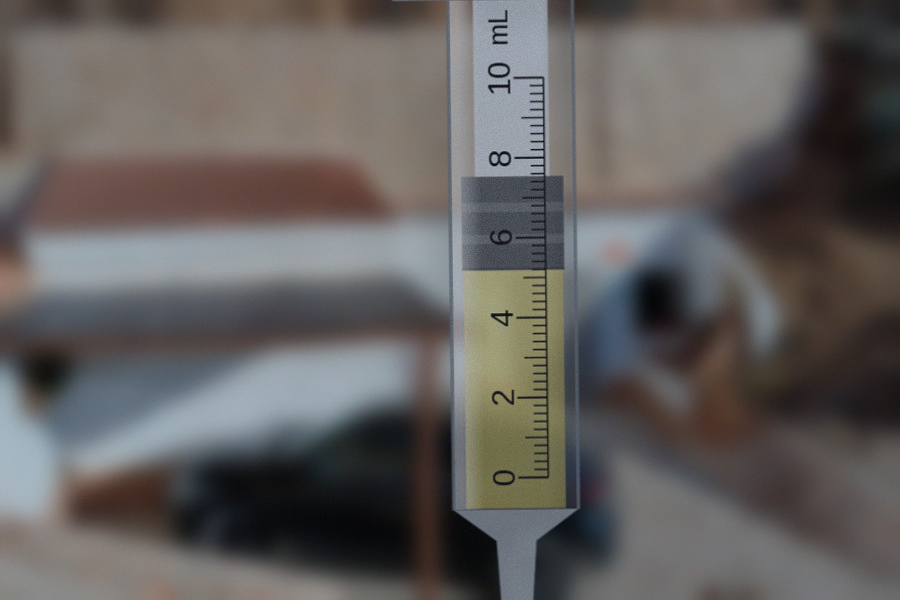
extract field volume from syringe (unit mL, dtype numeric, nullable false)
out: 5.2 mL
